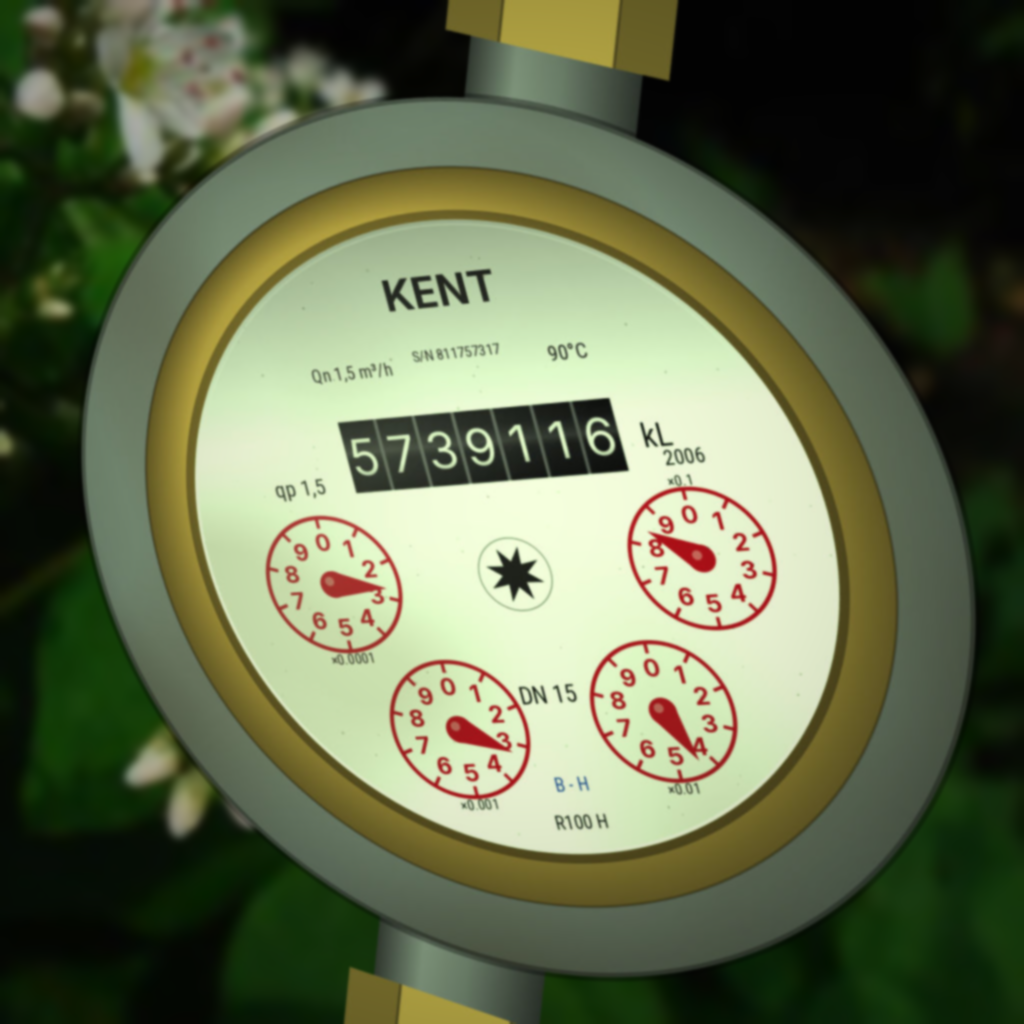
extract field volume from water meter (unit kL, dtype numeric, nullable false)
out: 5739116.8432 kL
